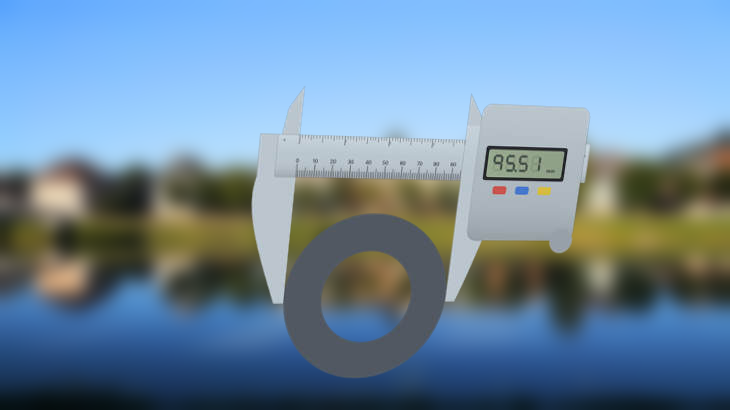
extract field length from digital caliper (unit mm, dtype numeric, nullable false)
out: 95.51 mm
